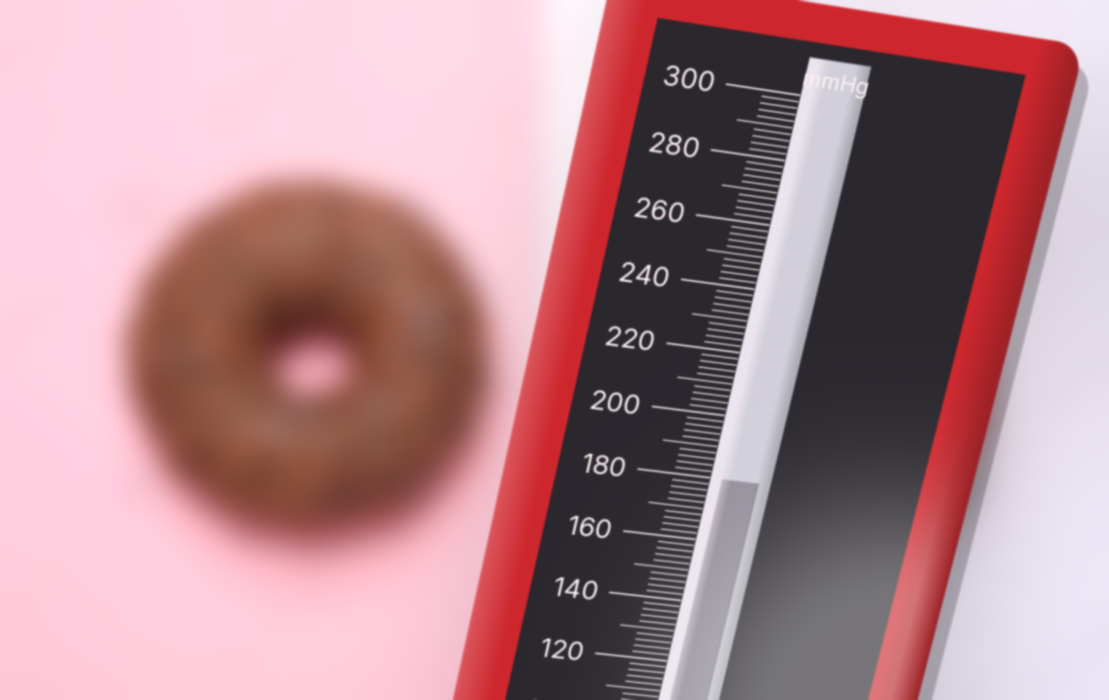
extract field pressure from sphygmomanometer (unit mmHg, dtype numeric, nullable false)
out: 180 mmHg
